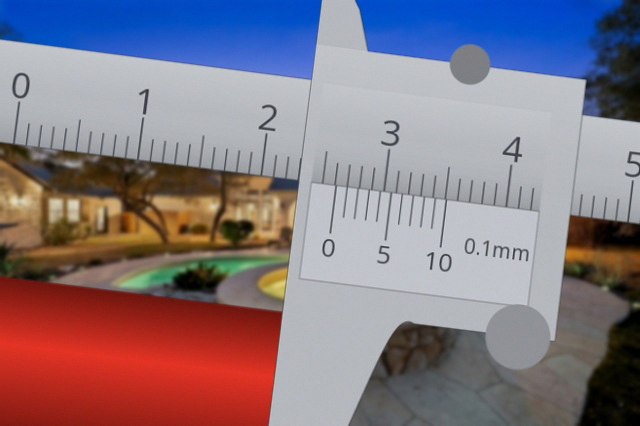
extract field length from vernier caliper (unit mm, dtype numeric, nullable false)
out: 26.1 mm
